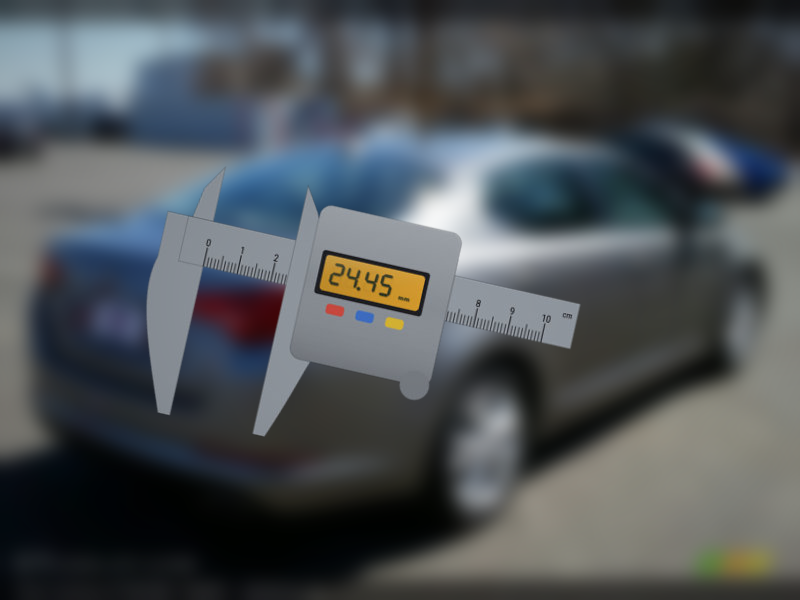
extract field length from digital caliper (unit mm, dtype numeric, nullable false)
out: 24.45 mm
